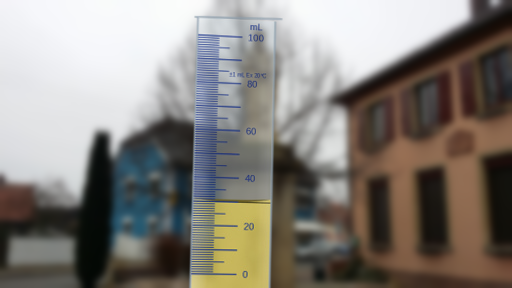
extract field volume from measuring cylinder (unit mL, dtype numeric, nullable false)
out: 30 mL
